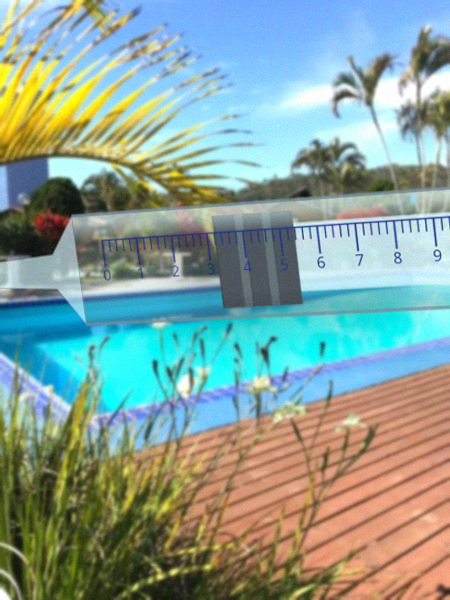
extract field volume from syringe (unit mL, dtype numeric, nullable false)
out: 3.2 mL
